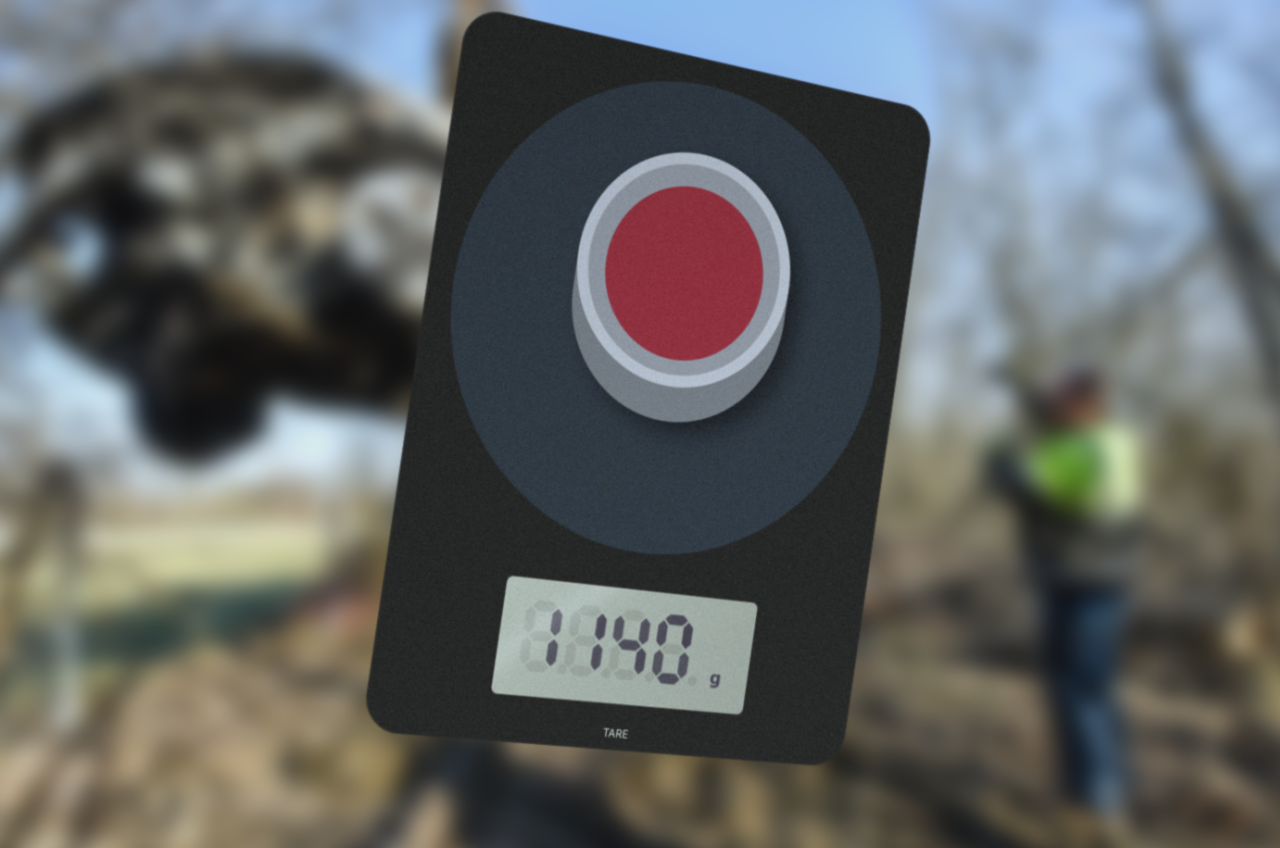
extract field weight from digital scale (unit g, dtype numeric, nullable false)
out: 1140 g
